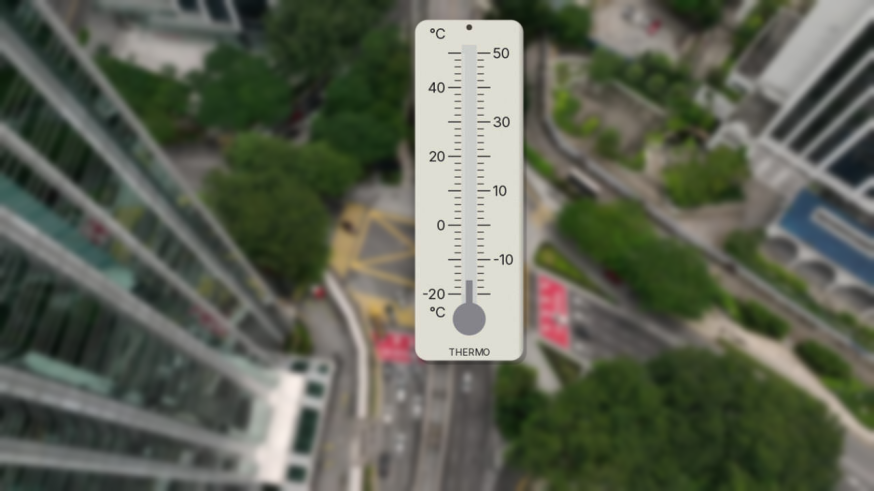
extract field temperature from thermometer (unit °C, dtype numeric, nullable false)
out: -16 °C
